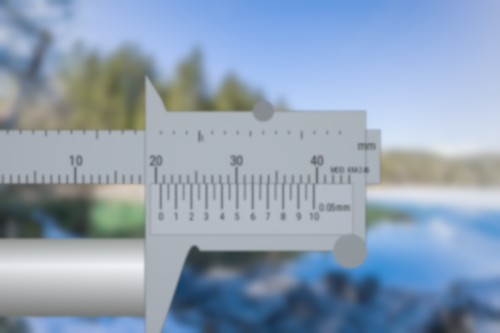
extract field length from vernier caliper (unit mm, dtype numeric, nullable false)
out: 20.6 mm
